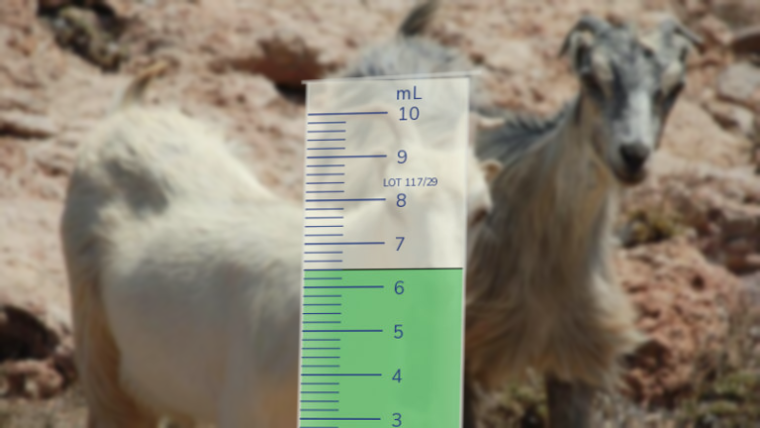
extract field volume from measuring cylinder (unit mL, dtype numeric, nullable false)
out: 6.4 mL
